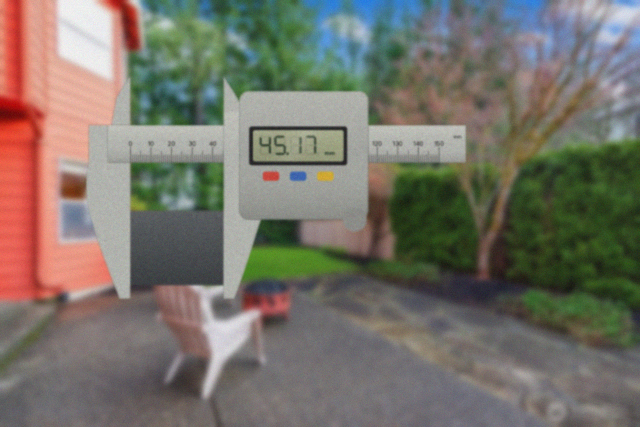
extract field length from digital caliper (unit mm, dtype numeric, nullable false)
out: 45.17 mm
